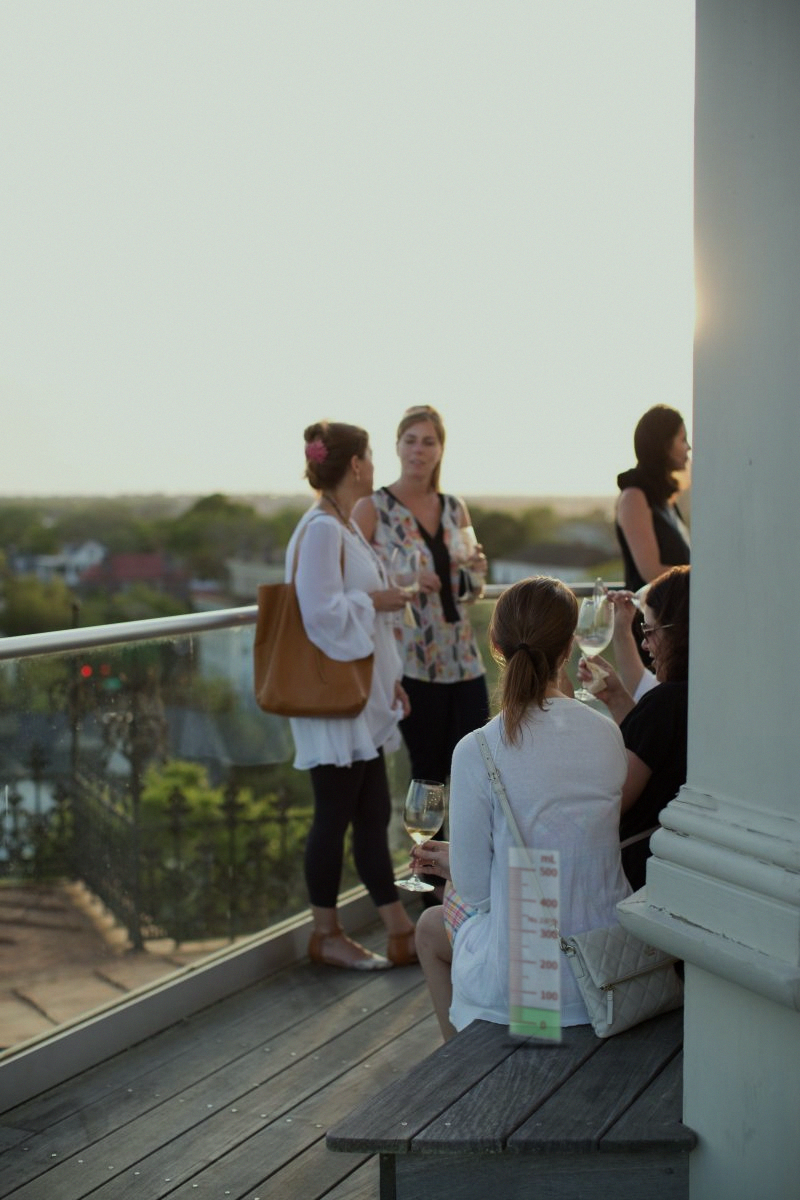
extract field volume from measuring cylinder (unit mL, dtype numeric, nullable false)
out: 50 mL
